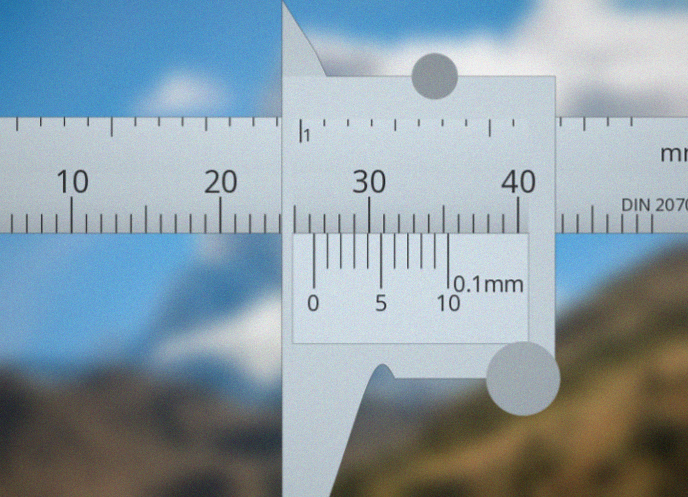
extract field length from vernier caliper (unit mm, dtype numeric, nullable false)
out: 26.3 mm
